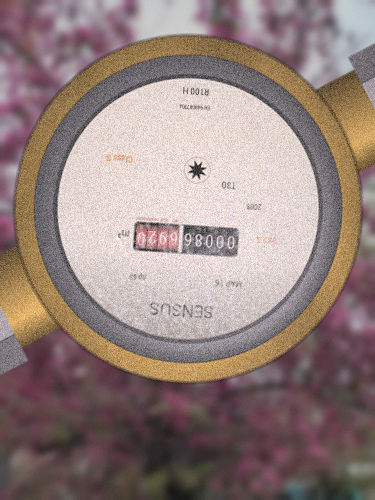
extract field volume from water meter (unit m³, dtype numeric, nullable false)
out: 86.6920 m³
